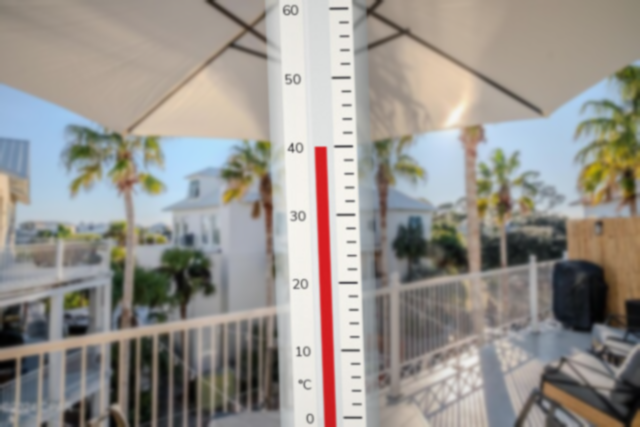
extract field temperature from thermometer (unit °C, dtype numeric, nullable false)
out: 40 °C
